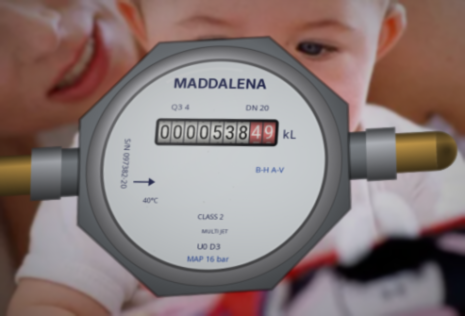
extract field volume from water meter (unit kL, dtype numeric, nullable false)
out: 538.49 kL
